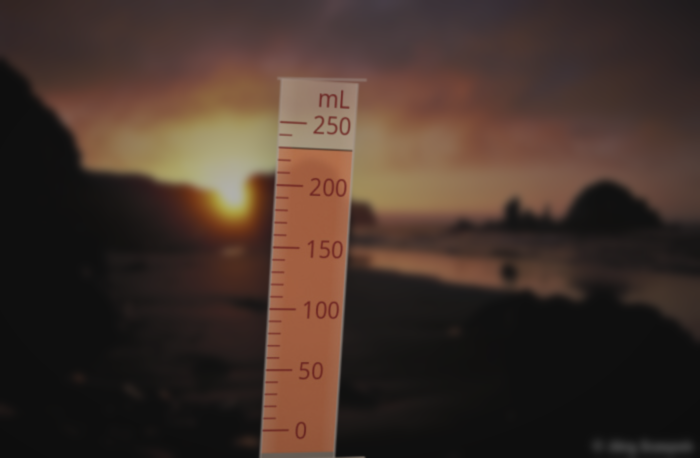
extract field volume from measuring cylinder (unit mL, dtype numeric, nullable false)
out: 230 mL
